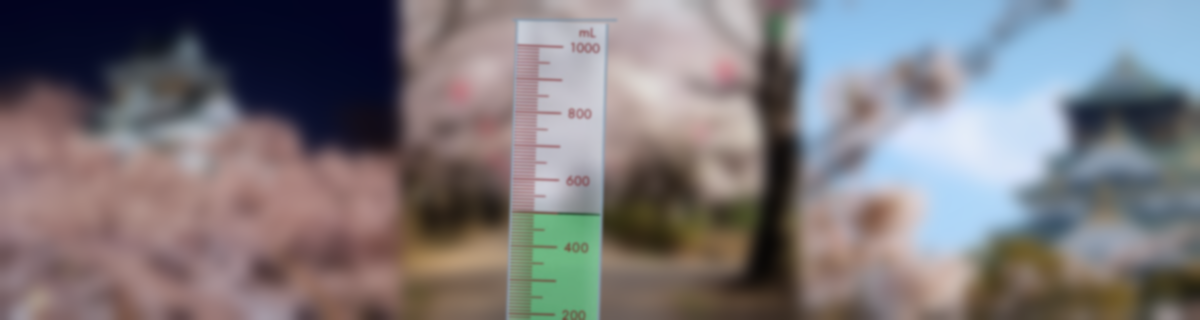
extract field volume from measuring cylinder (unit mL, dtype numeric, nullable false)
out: 500 mL
